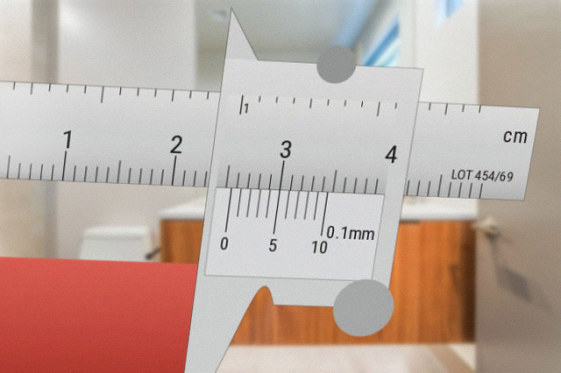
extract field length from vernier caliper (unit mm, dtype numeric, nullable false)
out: 25.5 mm
